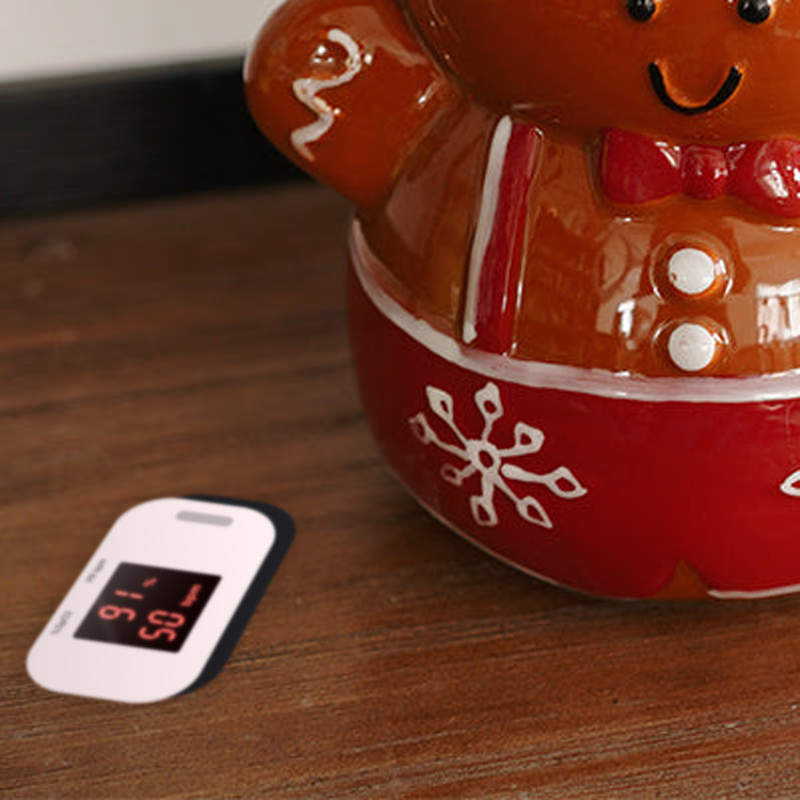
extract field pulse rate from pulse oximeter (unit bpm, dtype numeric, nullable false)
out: 50 bpm
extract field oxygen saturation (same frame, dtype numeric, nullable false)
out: 91 %
